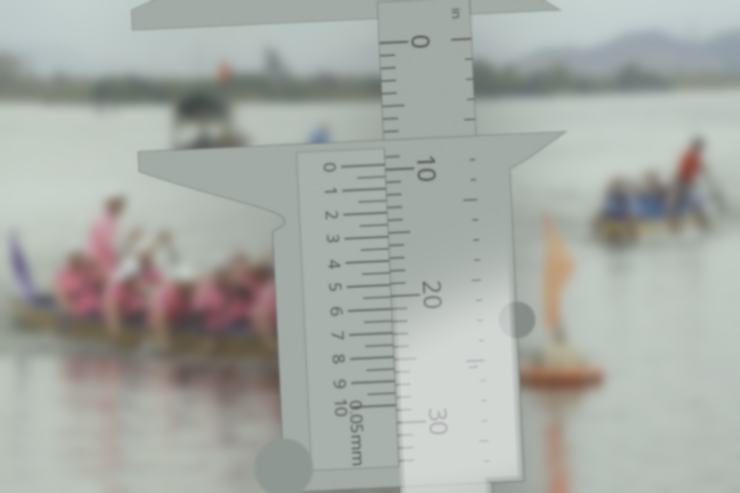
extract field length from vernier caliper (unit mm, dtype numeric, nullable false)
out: 9.6 mm
